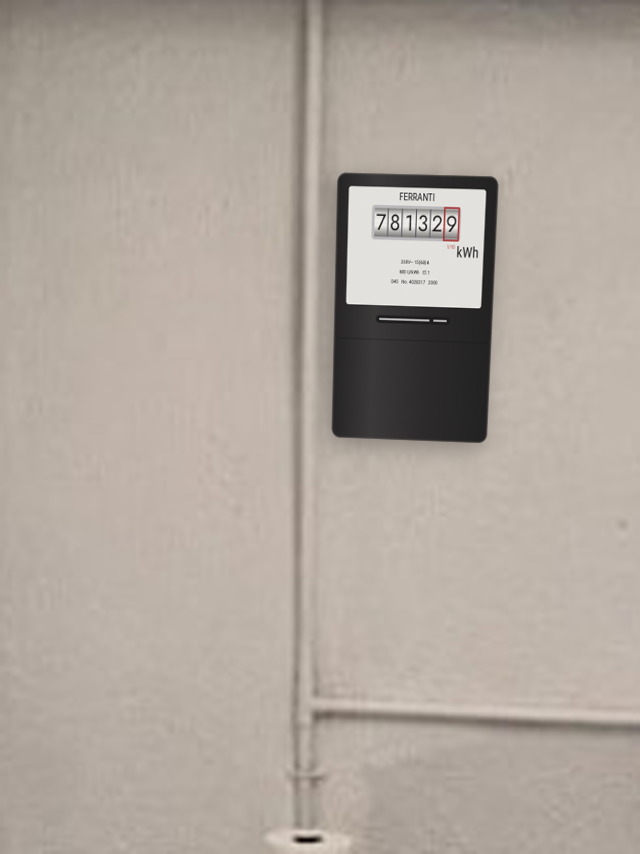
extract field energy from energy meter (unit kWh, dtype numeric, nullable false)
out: 78132.9 kWh
